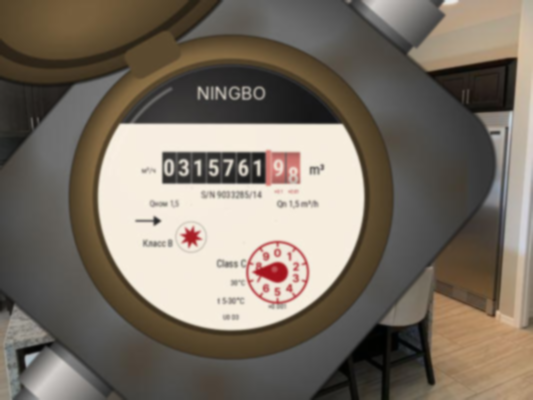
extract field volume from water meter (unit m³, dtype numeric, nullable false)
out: 315761.977 m³
